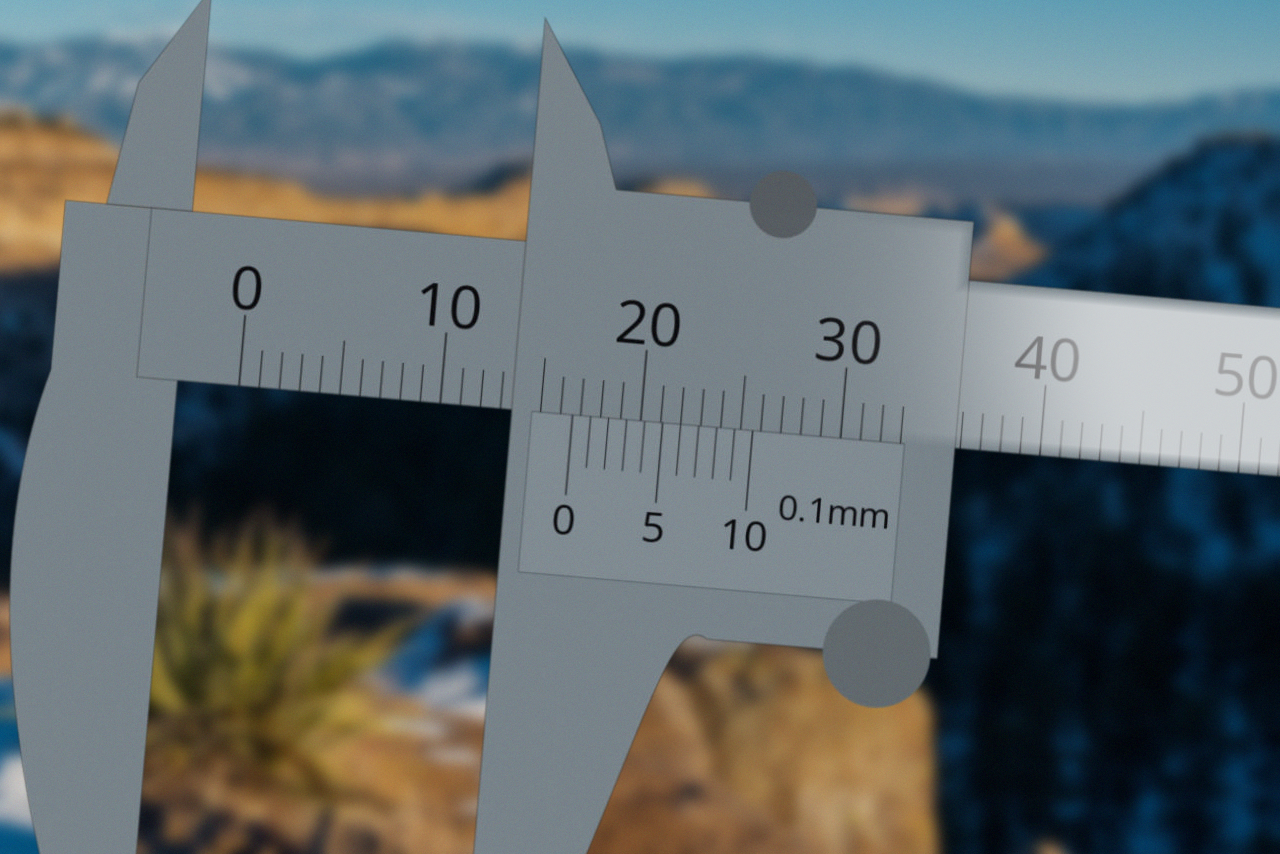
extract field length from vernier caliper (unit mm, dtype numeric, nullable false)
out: 16.6 mm
